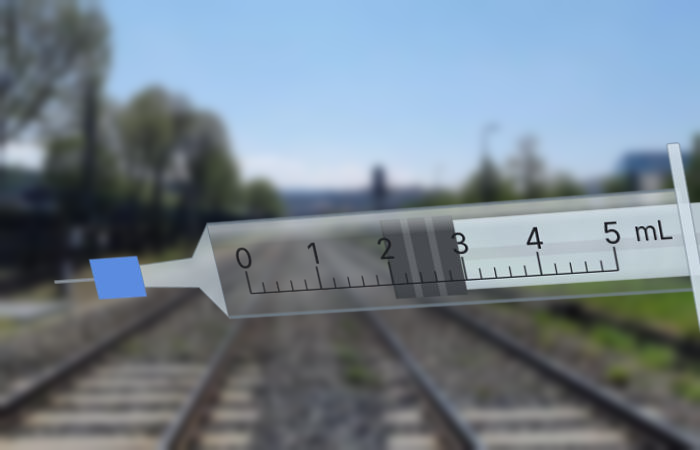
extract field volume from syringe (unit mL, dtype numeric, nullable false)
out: 2 mL
